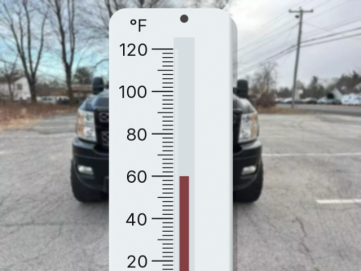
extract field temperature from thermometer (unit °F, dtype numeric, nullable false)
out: 60 °F
